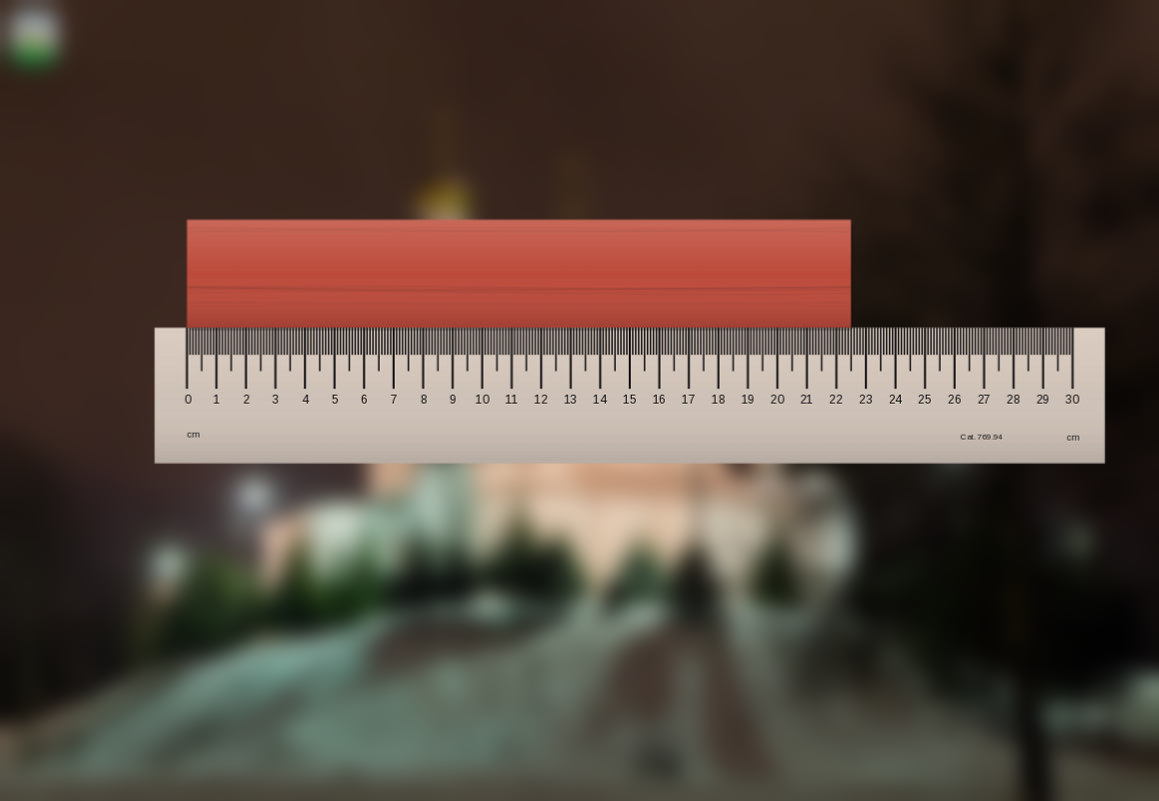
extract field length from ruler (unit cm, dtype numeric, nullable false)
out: 22.5 cm
